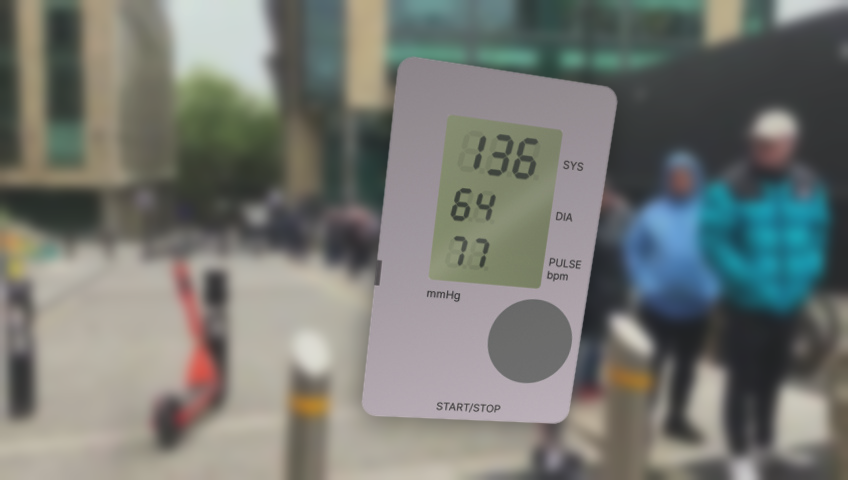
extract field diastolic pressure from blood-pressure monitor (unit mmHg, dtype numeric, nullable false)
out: 64 mmHg
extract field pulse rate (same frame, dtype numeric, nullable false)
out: 77 bpm
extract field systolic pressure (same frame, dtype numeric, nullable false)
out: 136 mmHg
